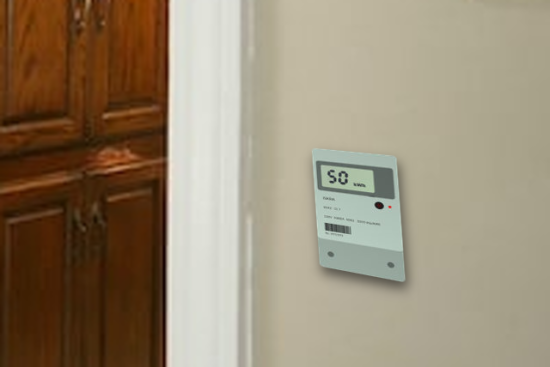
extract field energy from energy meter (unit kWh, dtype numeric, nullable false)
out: 50 kWh
